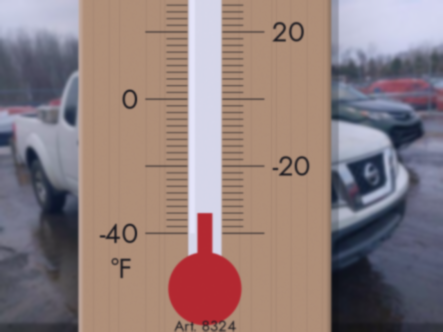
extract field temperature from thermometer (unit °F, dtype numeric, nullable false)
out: -34 °F
